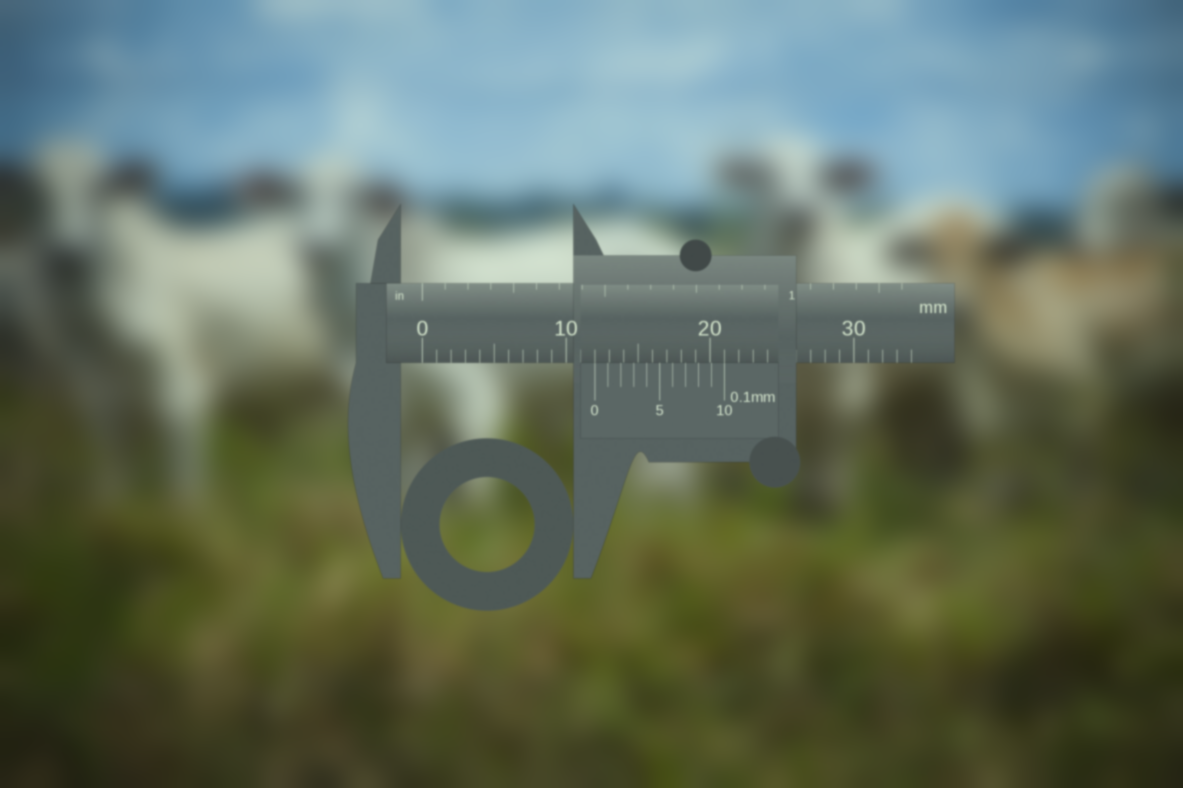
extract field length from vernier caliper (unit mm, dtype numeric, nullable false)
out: 12.0 mm
